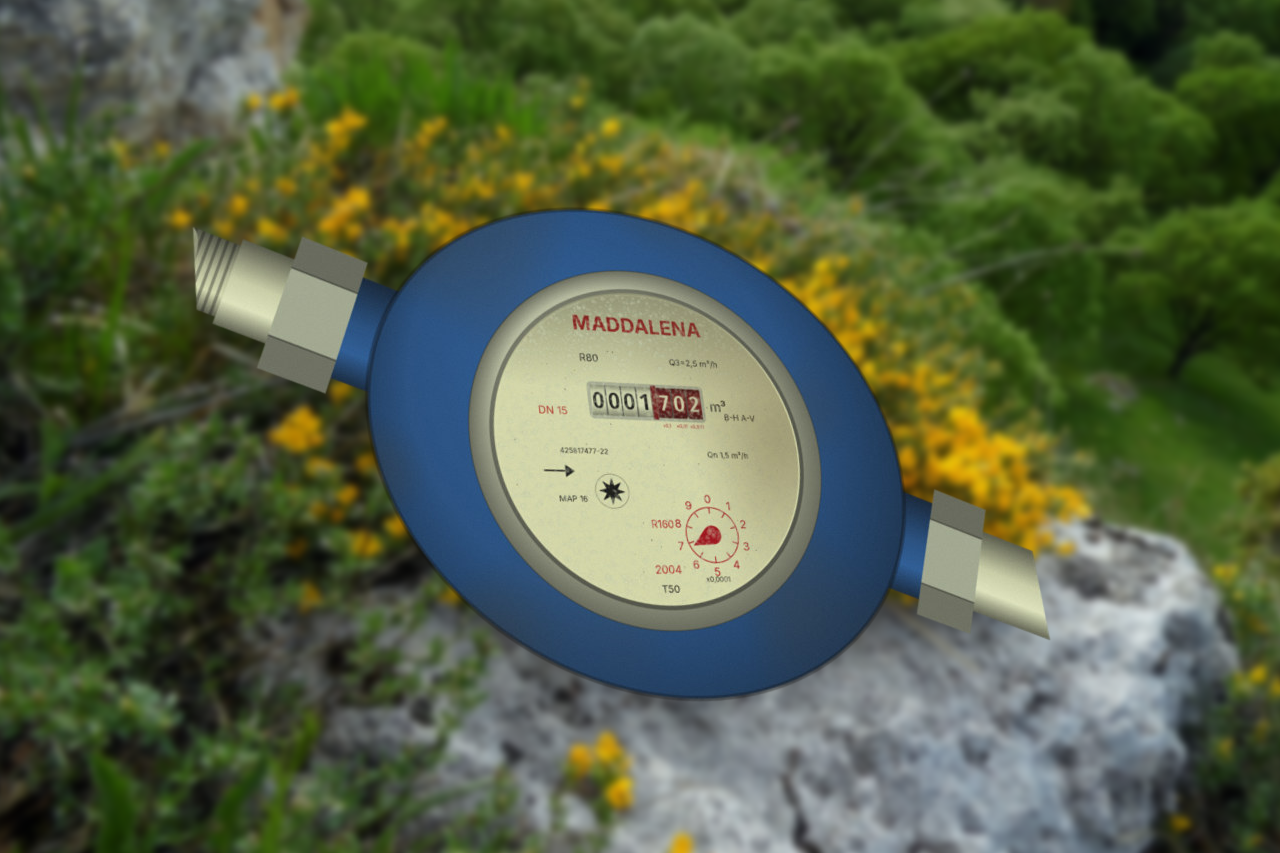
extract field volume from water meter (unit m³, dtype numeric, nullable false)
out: 1.7026 m³
